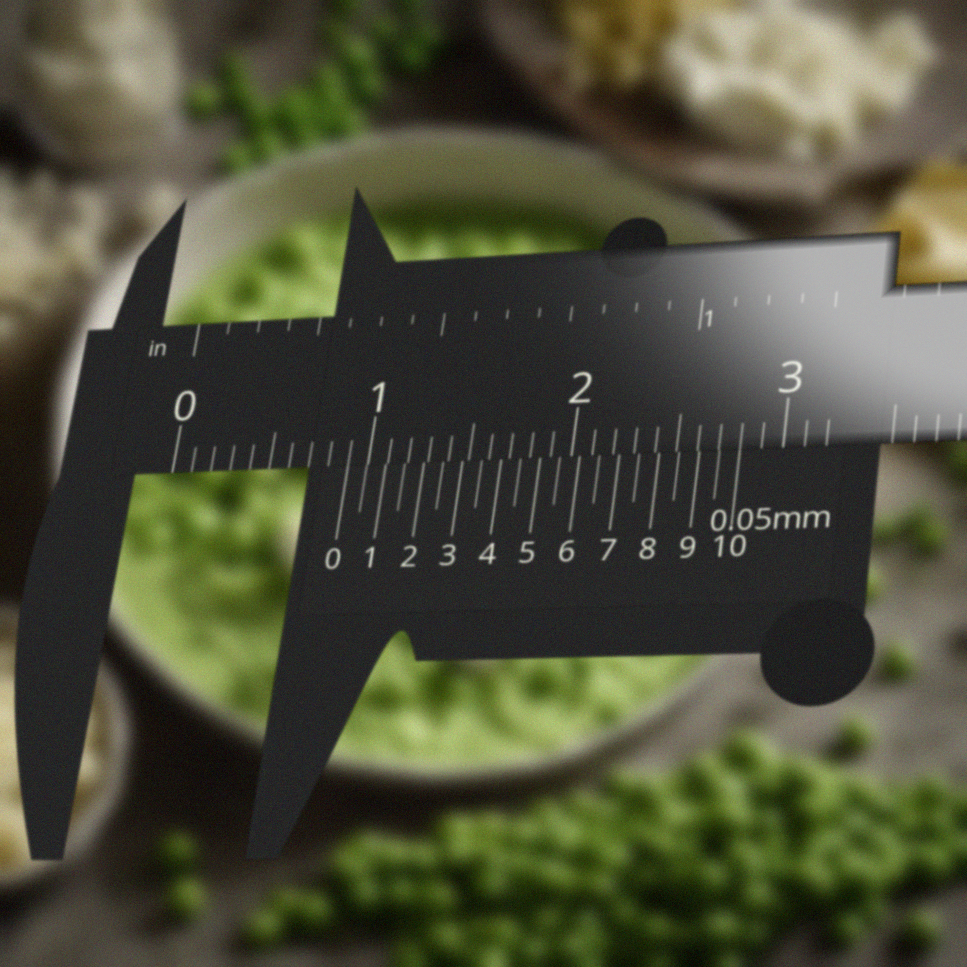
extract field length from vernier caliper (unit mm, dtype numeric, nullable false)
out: 9.0 mm
